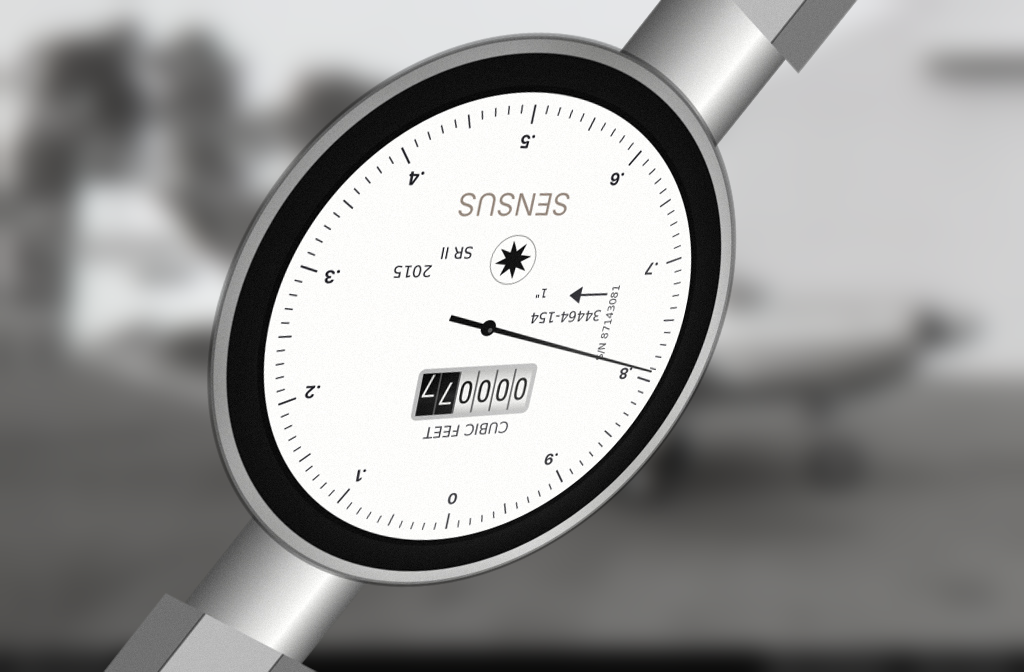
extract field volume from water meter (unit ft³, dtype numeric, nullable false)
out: 76.79 ft³
